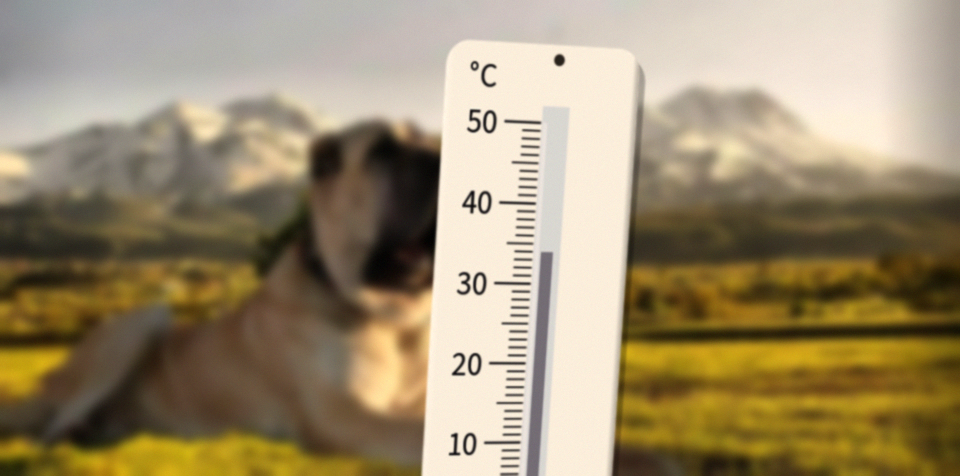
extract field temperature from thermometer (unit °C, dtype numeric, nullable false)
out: 34 °C
